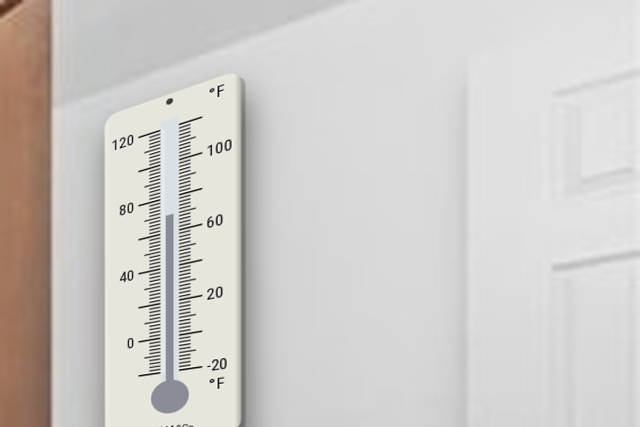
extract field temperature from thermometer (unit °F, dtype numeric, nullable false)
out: 70 °F
